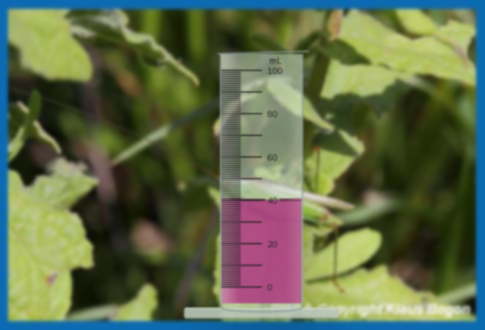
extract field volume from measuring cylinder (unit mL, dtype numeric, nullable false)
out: 40 mL
